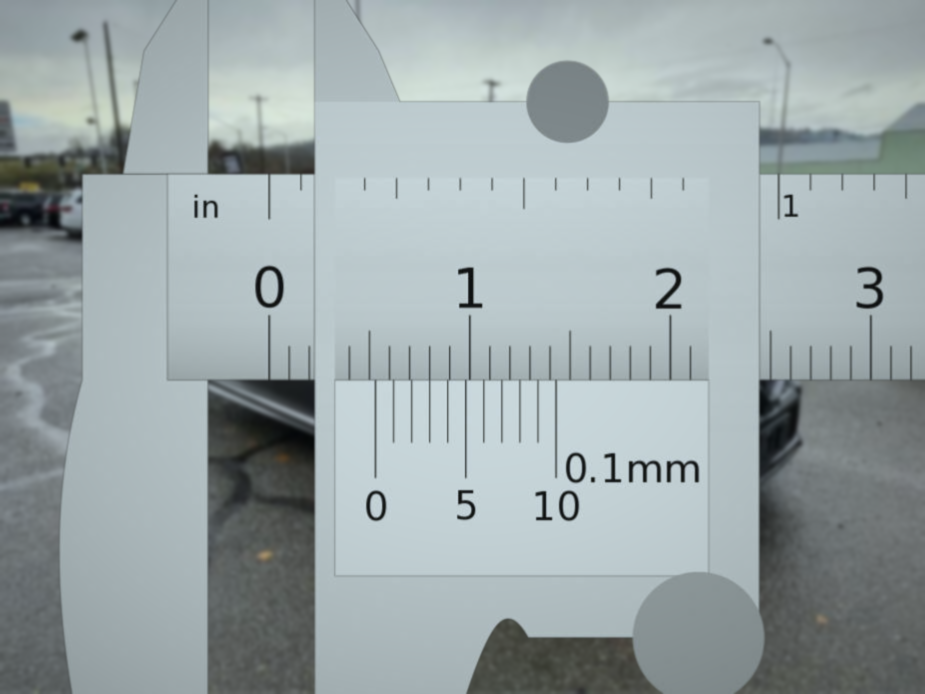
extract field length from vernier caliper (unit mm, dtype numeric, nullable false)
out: 5.3 mm
